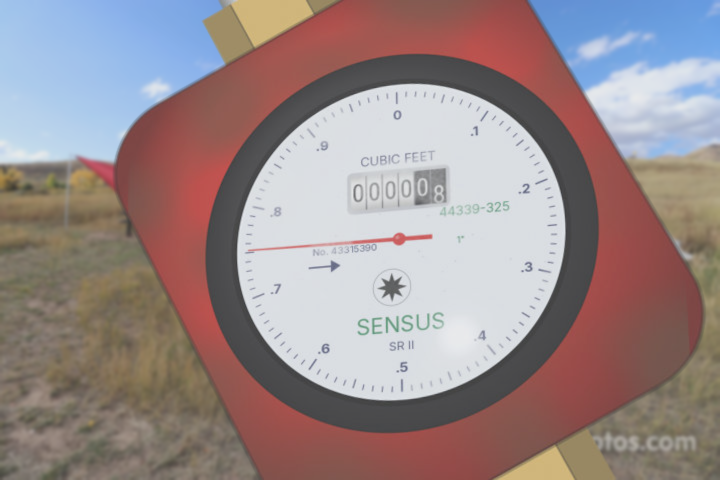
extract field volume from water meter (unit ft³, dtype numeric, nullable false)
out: 7.75 ft³
